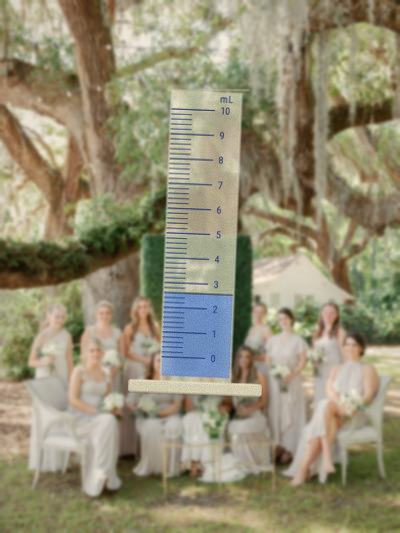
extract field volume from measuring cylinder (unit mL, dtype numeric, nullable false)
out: 2.6 mL
